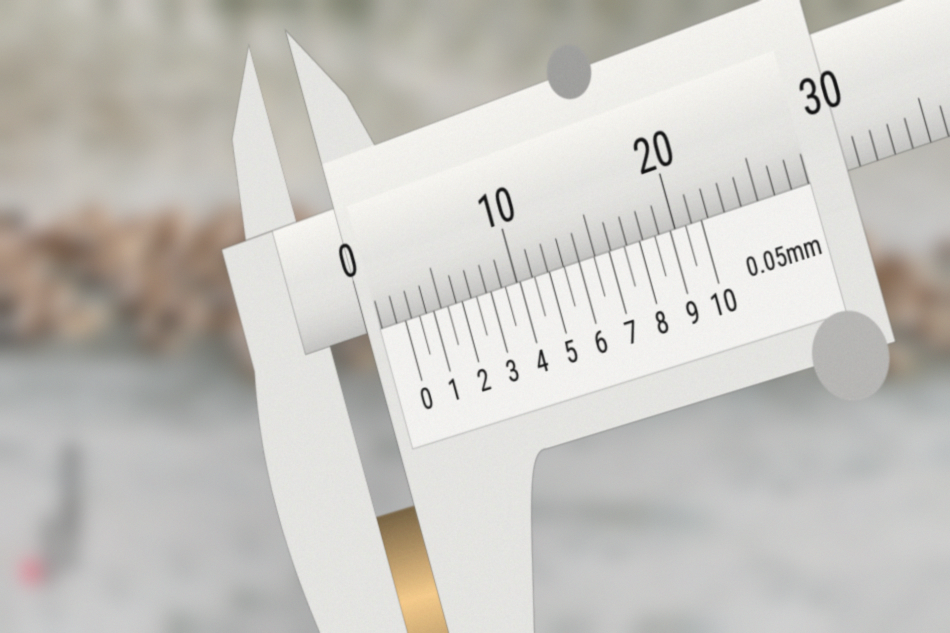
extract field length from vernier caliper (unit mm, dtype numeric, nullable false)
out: 2.6 mm
